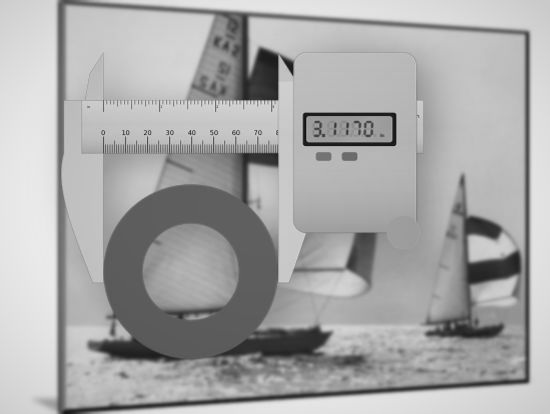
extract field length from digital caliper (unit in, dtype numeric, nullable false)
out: 3.1170 in
